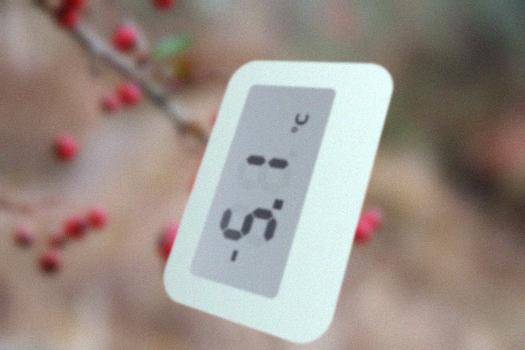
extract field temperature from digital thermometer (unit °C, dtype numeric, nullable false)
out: -5.1 °C
